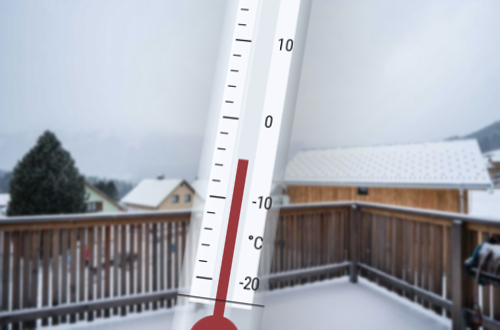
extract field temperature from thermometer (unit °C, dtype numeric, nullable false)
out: -5 °C
